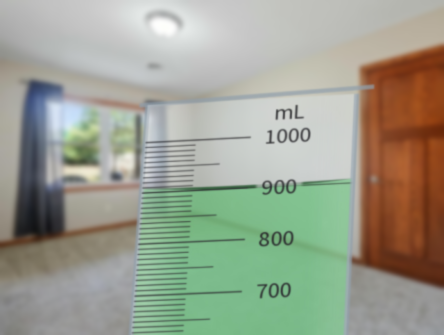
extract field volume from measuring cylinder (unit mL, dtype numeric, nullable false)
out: 900 mL
